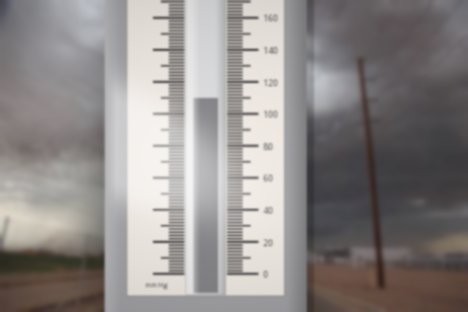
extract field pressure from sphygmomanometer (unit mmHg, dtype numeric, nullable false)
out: 110 mmHg
